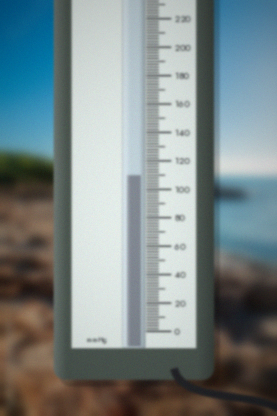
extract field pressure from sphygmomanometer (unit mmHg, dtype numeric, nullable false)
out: 110 mmHg
